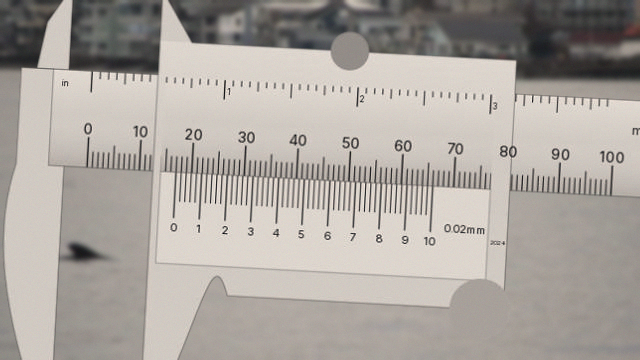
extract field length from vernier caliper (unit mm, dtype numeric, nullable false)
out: 17.0 mm
